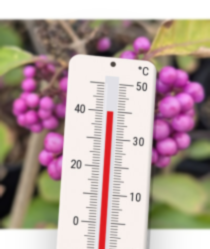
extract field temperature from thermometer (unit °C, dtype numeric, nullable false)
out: 40 °C
